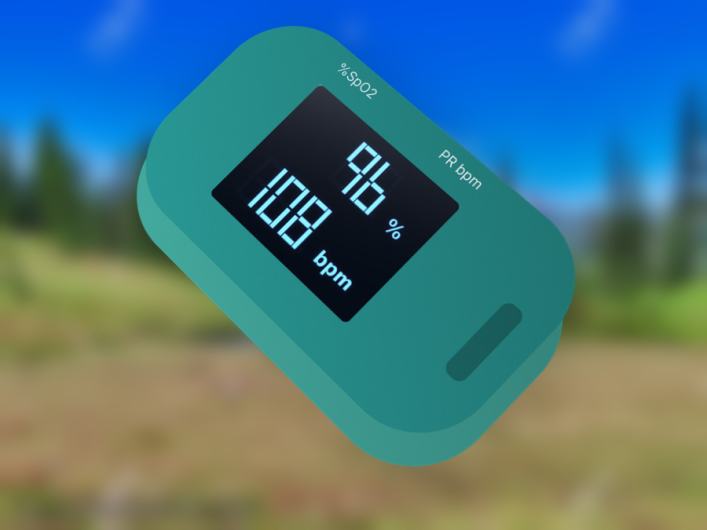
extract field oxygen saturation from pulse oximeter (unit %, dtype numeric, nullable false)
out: 96 %
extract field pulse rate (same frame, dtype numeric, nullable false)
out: 108 bpm
